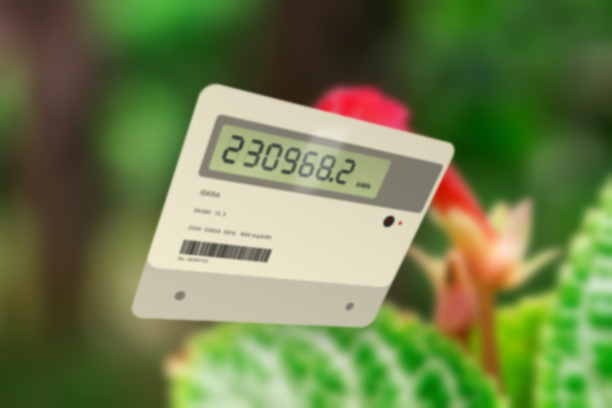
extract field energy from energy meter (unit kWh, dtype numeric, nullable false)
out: 230968.2 kWh
